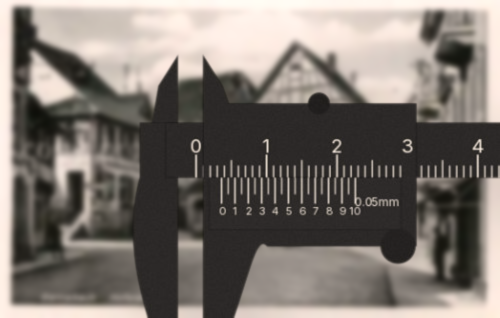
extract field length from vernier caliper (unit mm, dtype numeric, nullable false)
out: 3.6 mm
